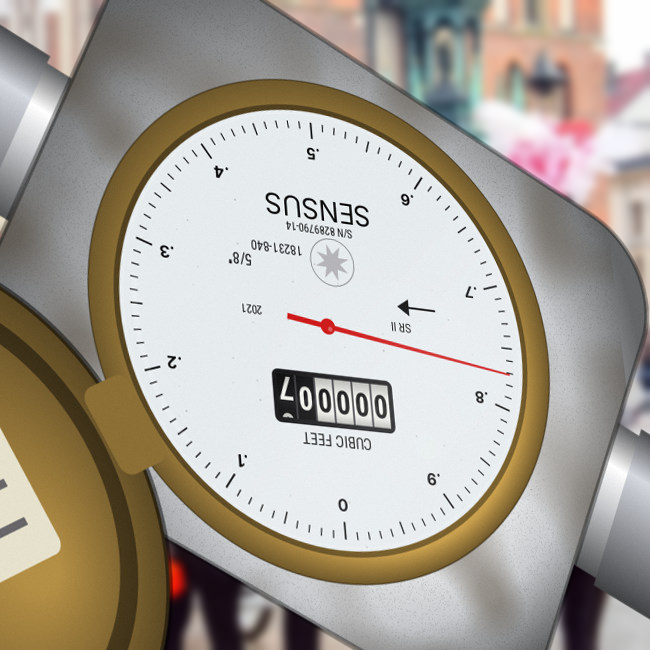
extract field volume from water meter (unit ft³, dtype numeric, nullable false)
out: 6.77 ft³
